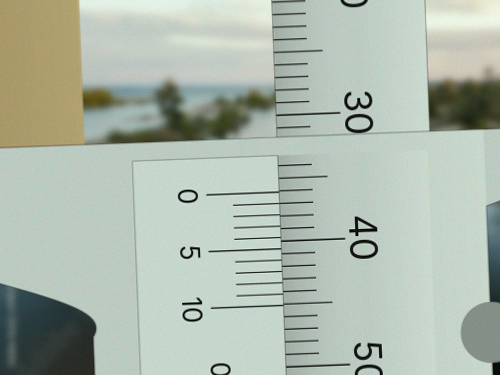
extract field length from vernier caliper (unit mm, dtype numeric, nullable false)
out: 36.1 mm
